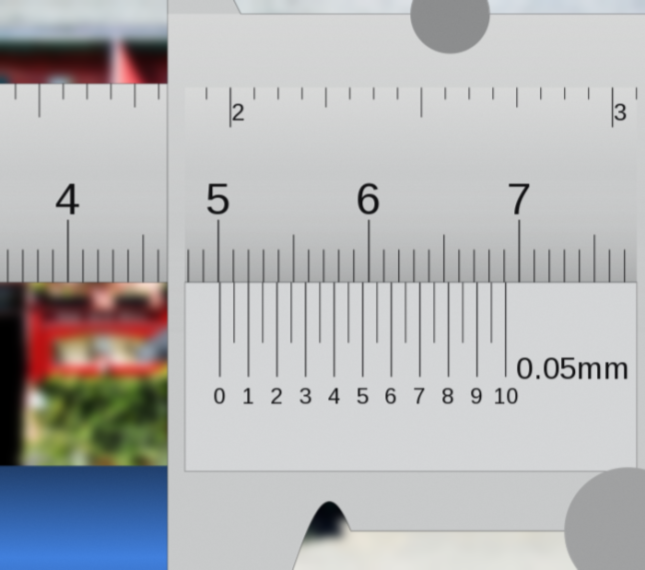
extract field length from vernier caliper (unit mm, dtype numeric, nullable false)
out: 50.1 mm
